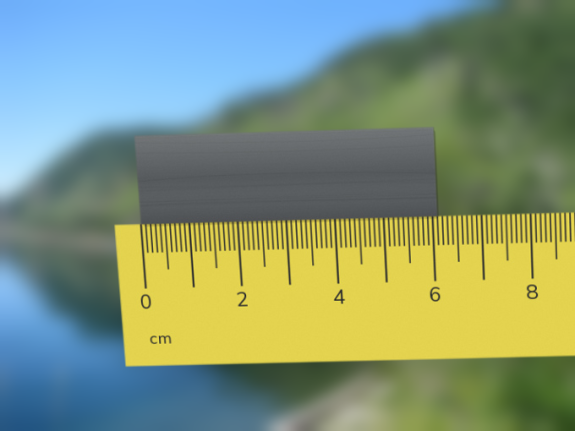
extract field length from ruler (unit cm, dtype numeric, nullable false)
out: 6.1 cm
